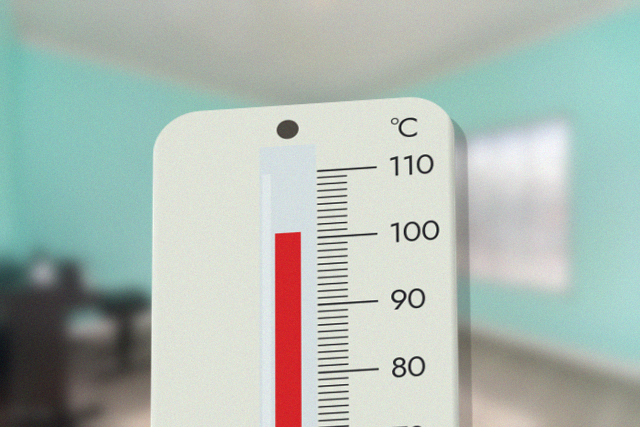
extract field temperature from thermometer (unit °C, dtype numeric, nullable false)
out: 101 °C
